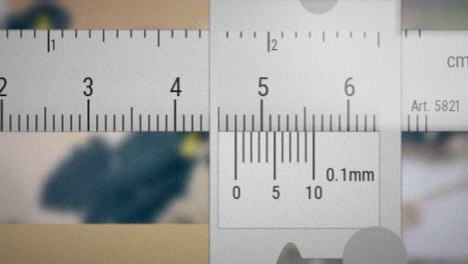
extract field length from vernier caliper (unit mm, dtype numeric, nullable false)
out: 47.0 mm
